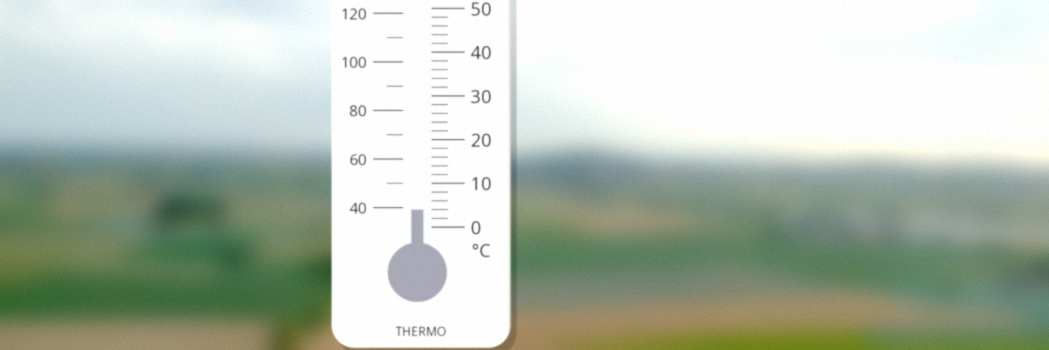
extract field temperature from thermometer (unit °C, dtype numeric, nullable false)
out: 4 °C
